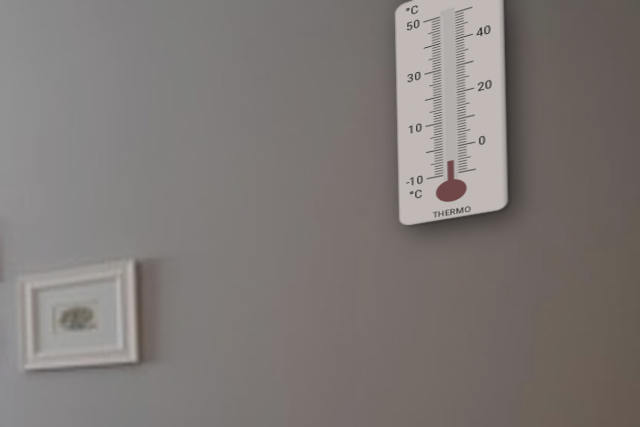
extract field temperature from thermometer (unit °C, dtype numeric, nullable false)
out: -5 °C
